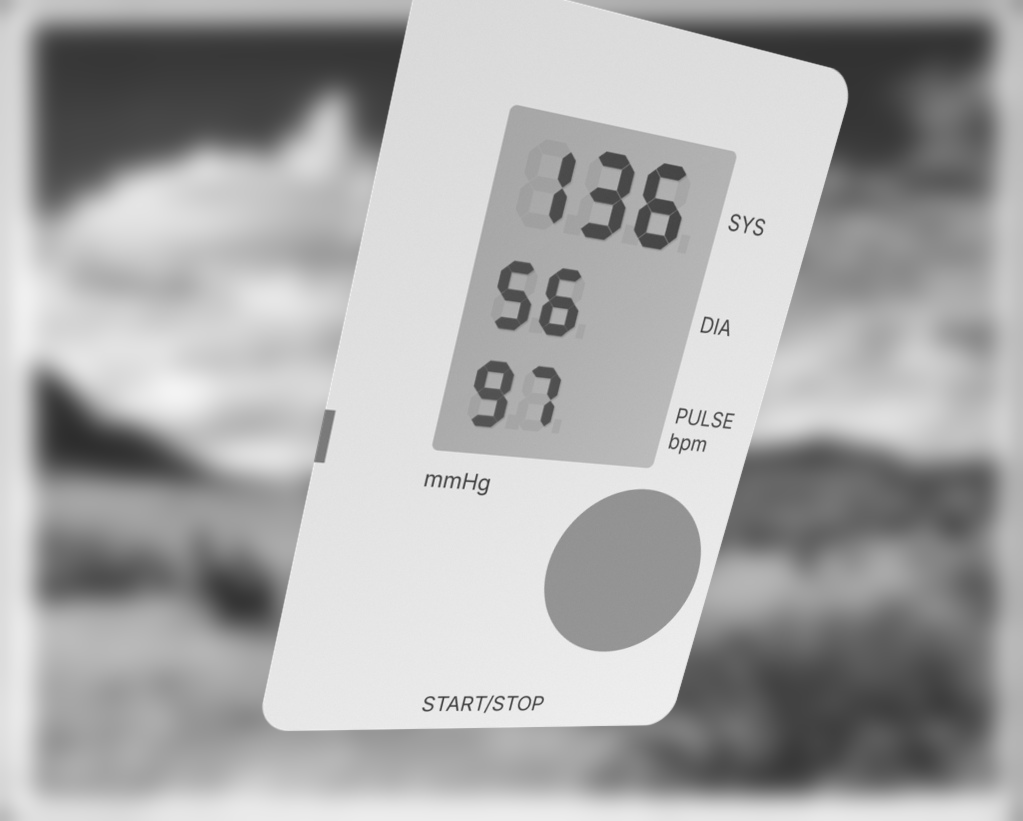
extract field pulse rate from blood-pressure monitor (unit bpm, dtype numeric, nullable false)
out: 97 bpm
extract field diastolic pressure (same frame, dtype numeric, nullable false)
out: 56 mmHg
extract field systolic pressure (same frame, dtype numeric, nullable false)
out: 136 mmHg
